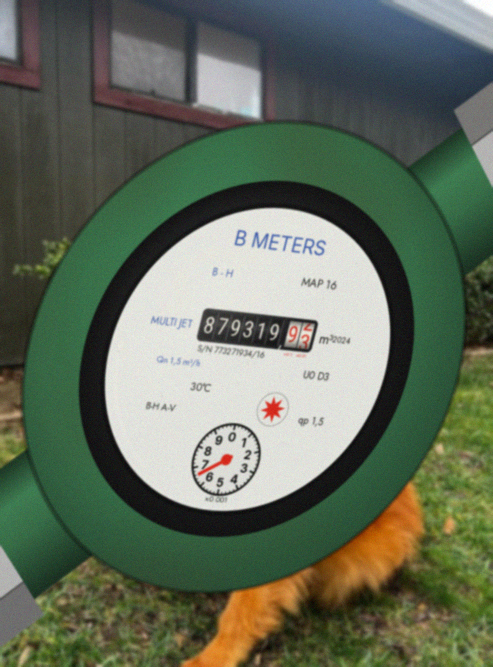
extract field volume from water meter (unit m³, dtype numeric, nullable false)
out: 879319.926 m³
